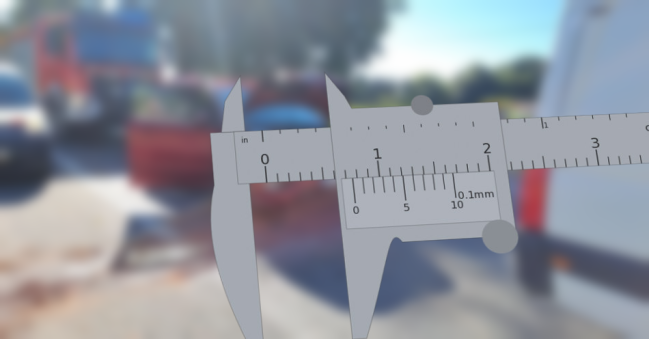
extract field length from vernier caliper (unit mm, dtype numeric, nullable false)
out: 7.6 mm
